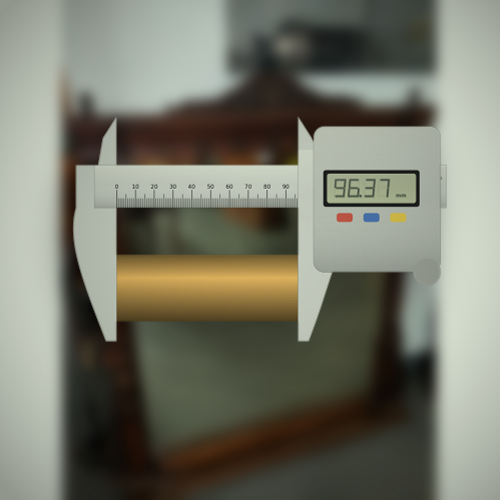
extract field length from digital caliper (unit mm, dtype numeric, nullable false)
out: 96.37 mm
